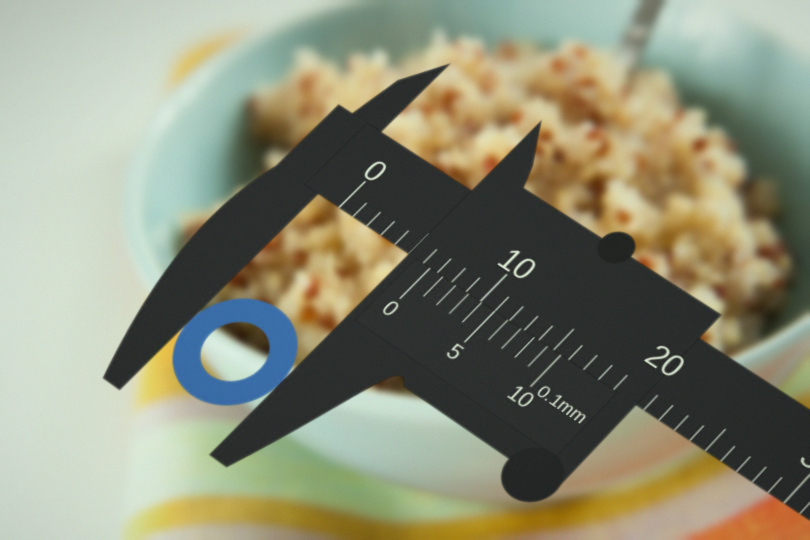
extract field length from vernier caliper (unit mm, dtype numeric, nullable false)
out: 6.5 mm
